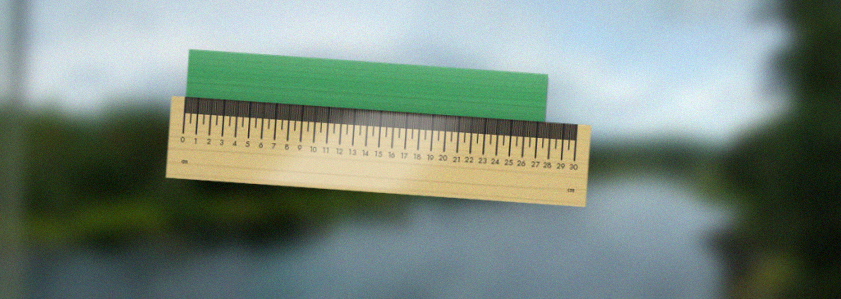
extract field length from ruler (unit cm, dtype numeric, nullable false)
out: 27.5 cm
